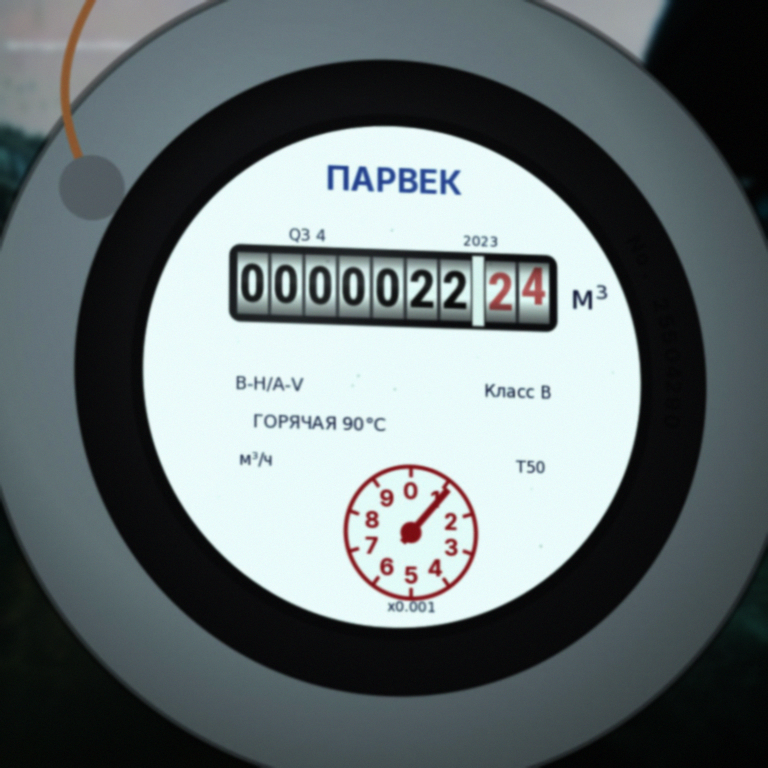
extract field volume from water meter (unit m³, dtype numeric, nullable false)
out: 22.241 m³
